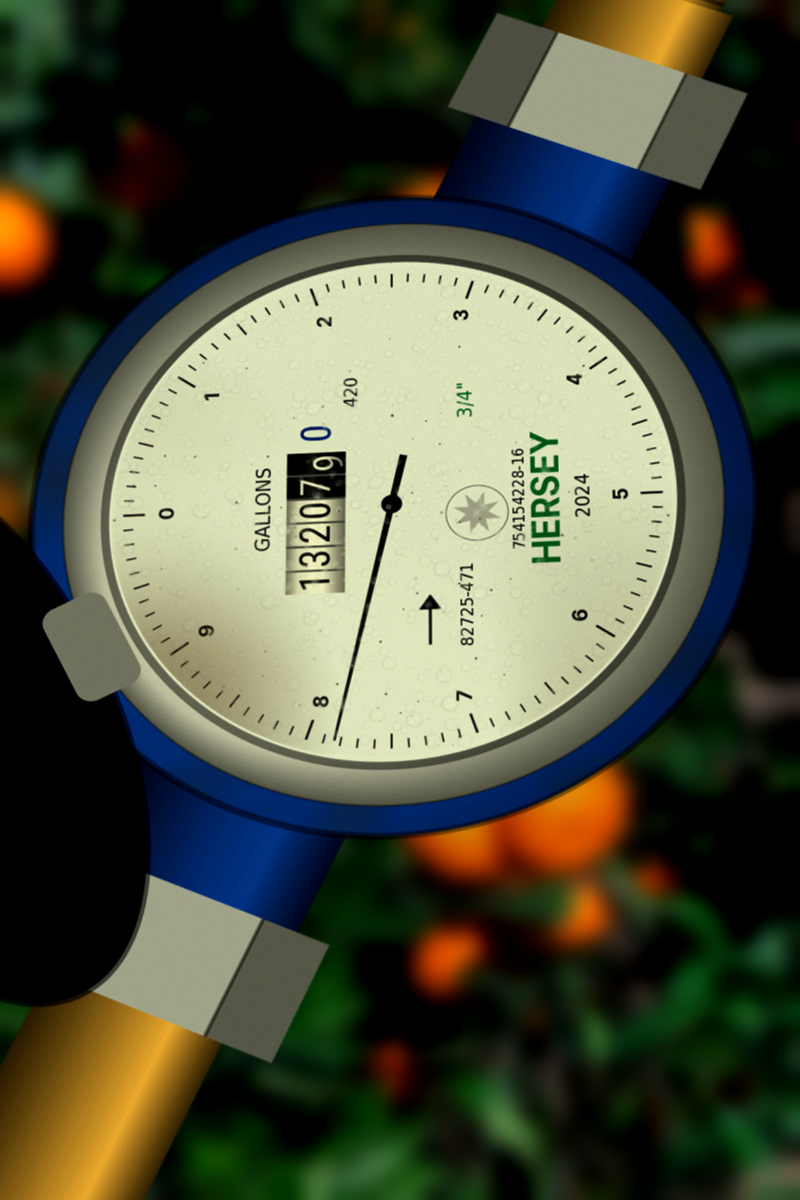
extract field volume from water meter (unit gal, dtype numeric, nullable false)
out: 1320787.8 gal
